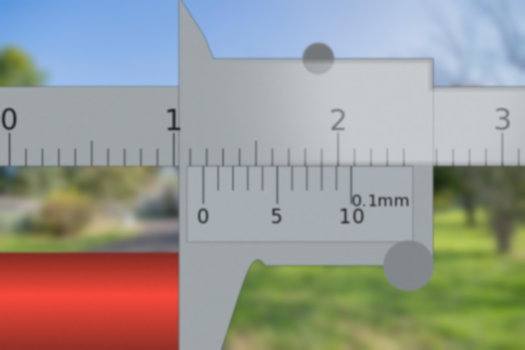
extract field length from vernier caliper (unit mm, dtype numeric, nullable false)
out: 11.8 mm
